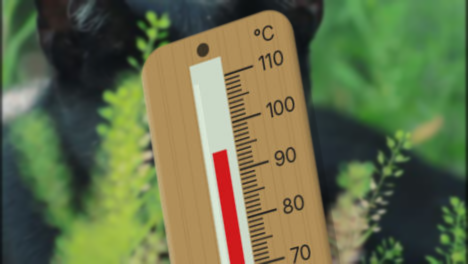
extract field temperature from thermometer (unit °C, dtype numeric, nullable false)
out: 95 °C
